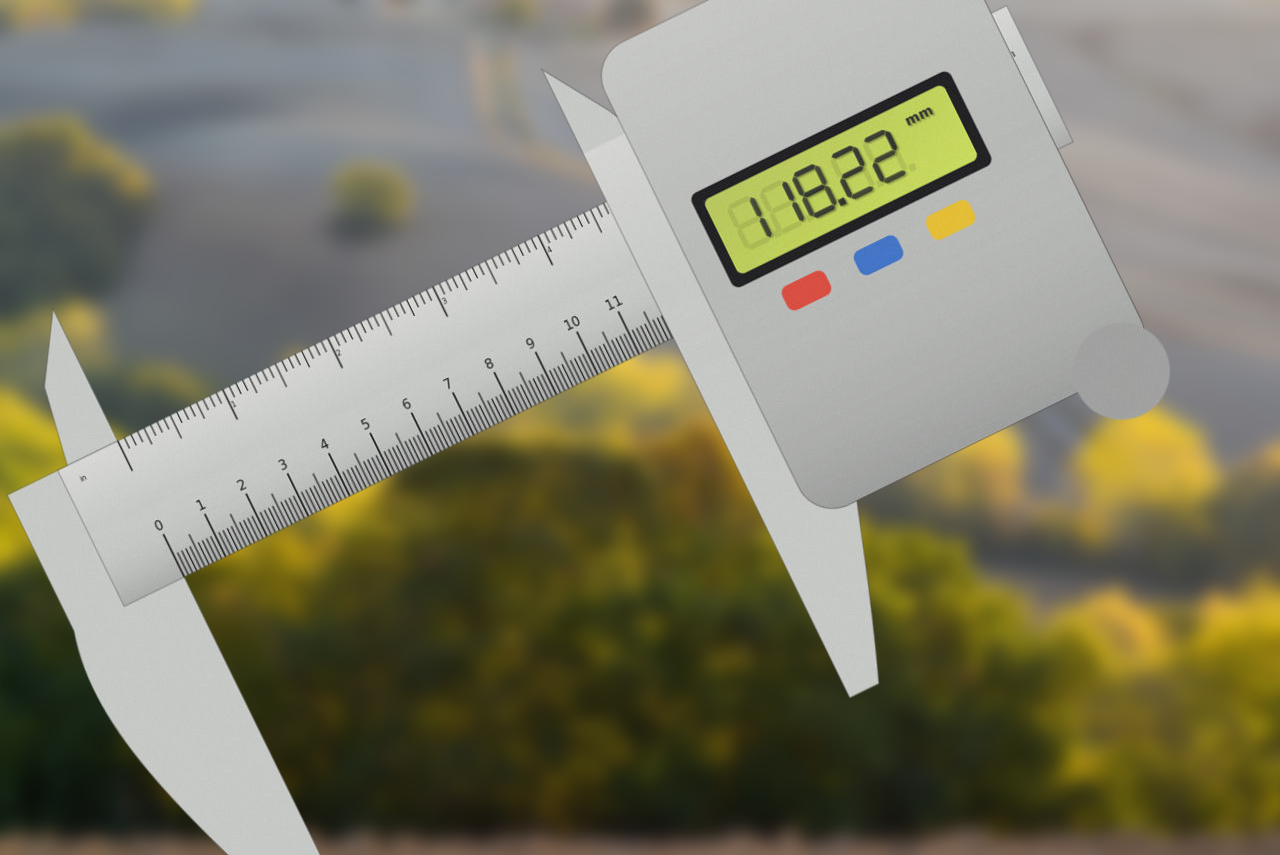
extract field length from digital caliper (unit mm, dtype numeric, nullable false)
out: 118.22 mm
